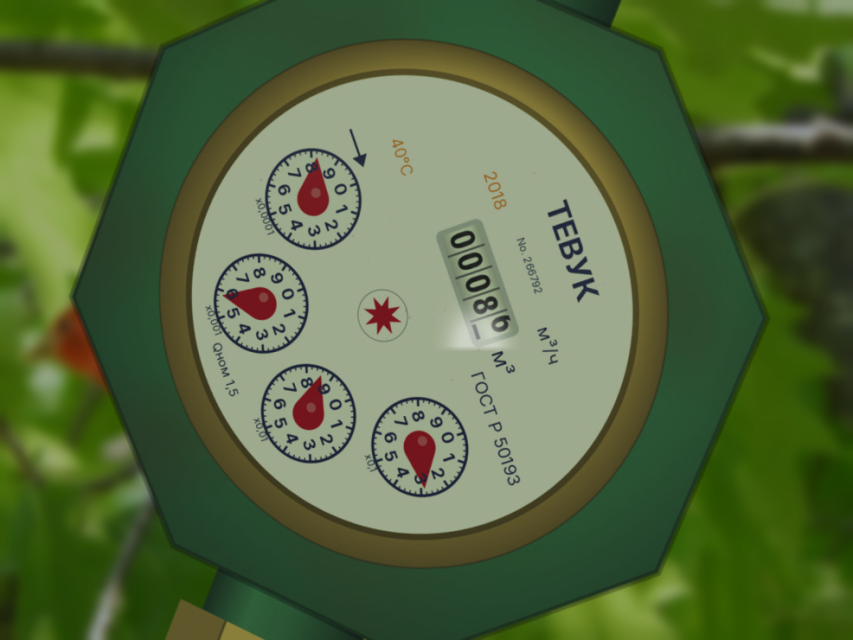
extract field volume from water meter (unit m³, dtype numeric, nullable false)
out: 86.2858 m³
